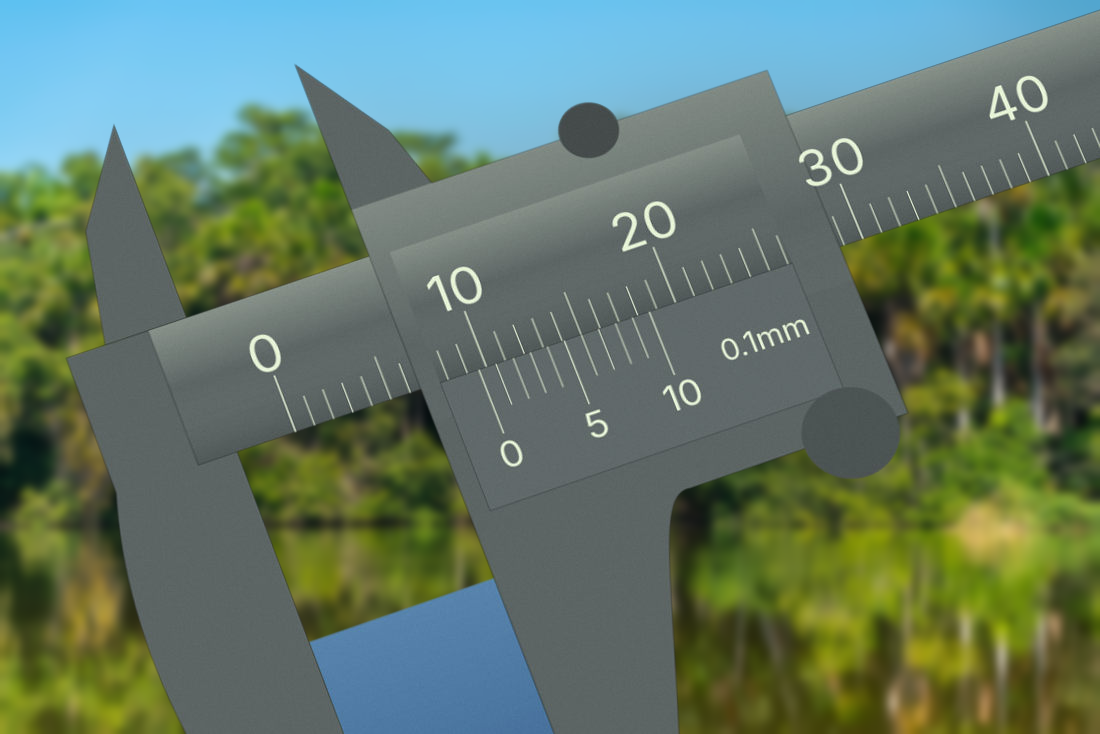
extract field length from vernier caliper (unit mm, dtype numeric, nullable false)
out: 9.6 mm
